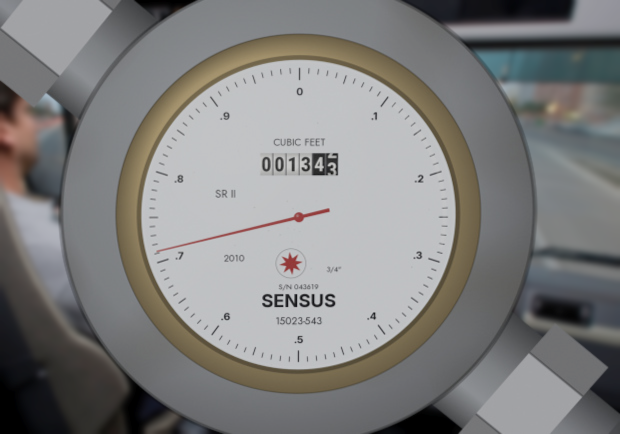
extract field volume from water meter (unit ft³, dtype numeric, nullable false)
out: 1342.71 ft³
